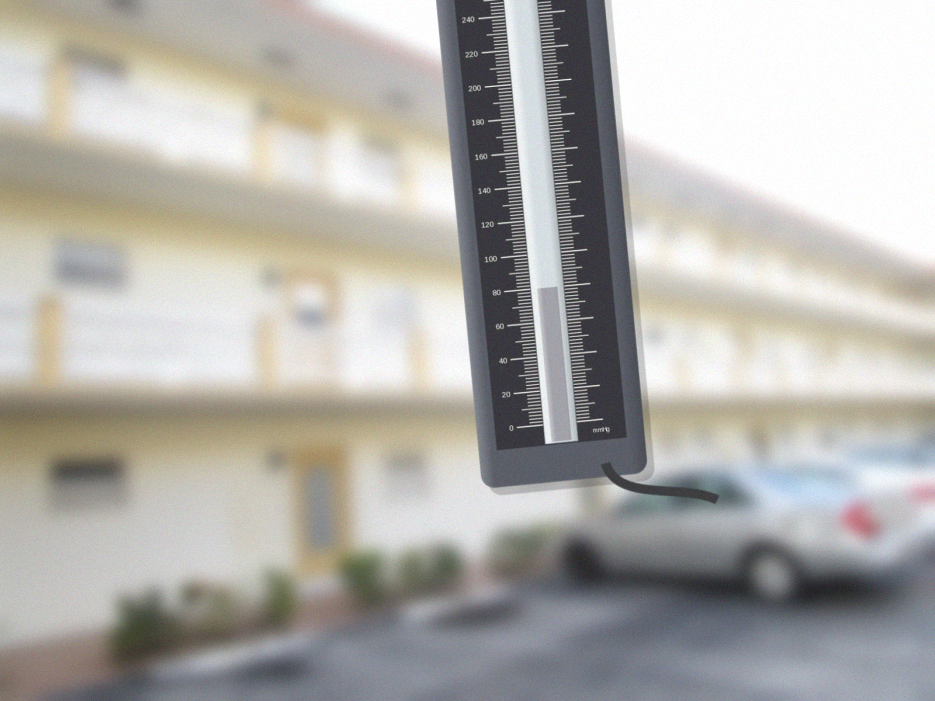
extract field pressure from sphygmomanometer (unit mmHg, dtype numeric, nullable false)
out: 80 mmHg
